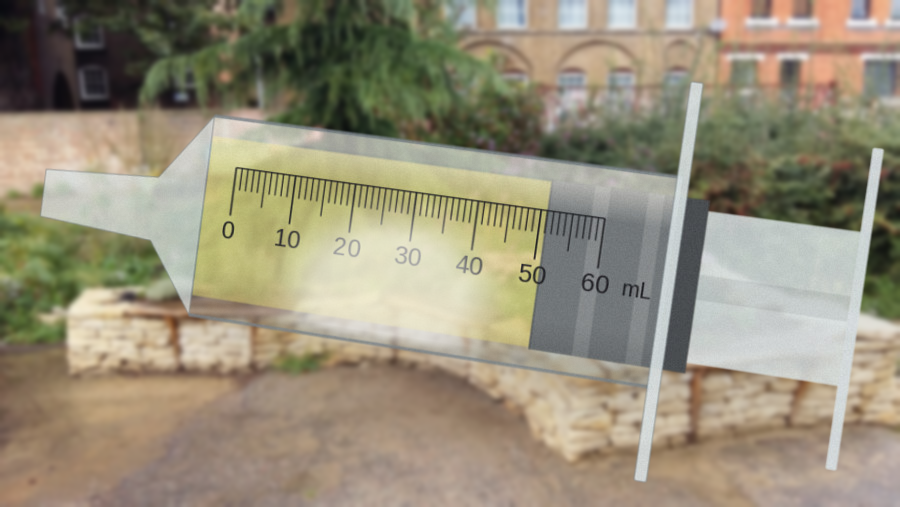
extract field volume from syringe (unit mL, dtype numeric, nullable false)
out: 51 mL
